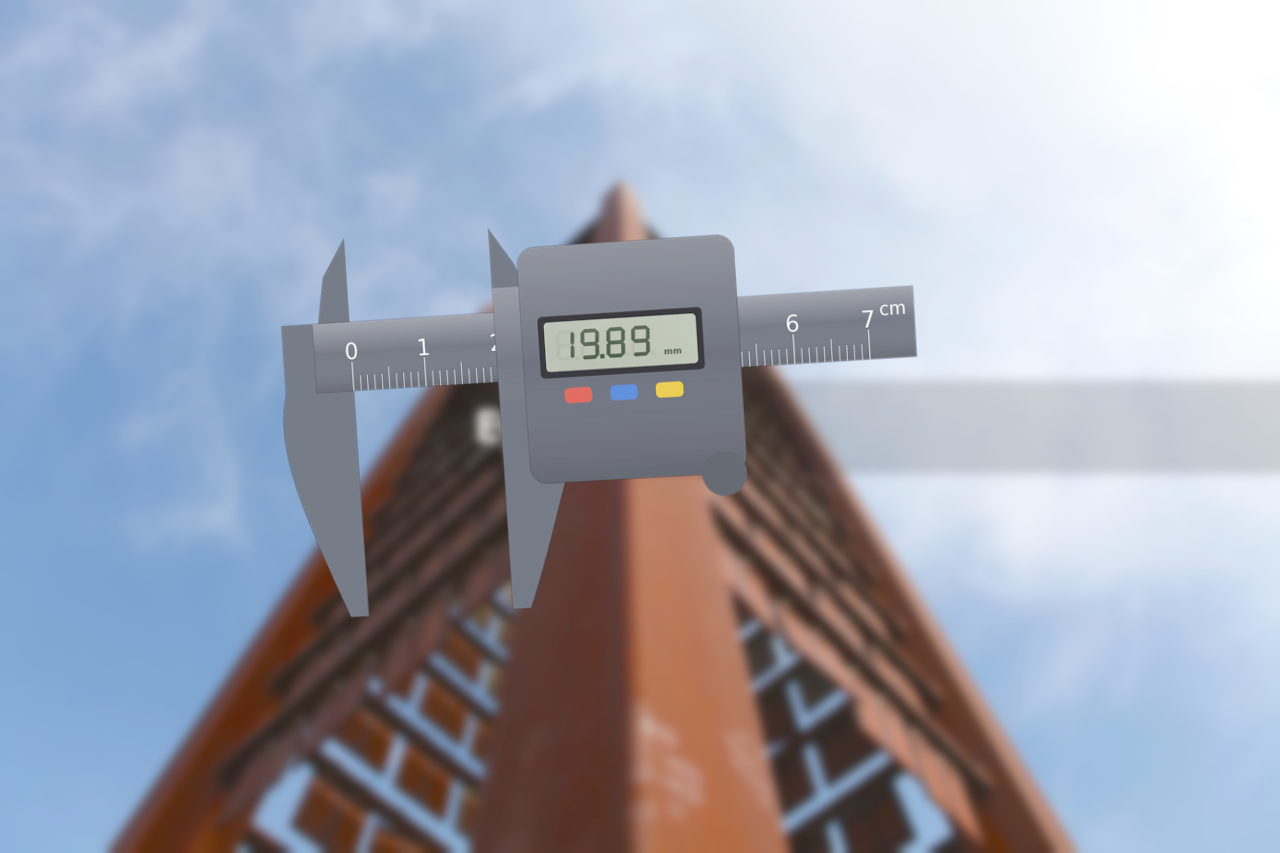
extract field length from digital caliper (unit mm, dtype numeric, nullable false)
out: 19.89 mm
